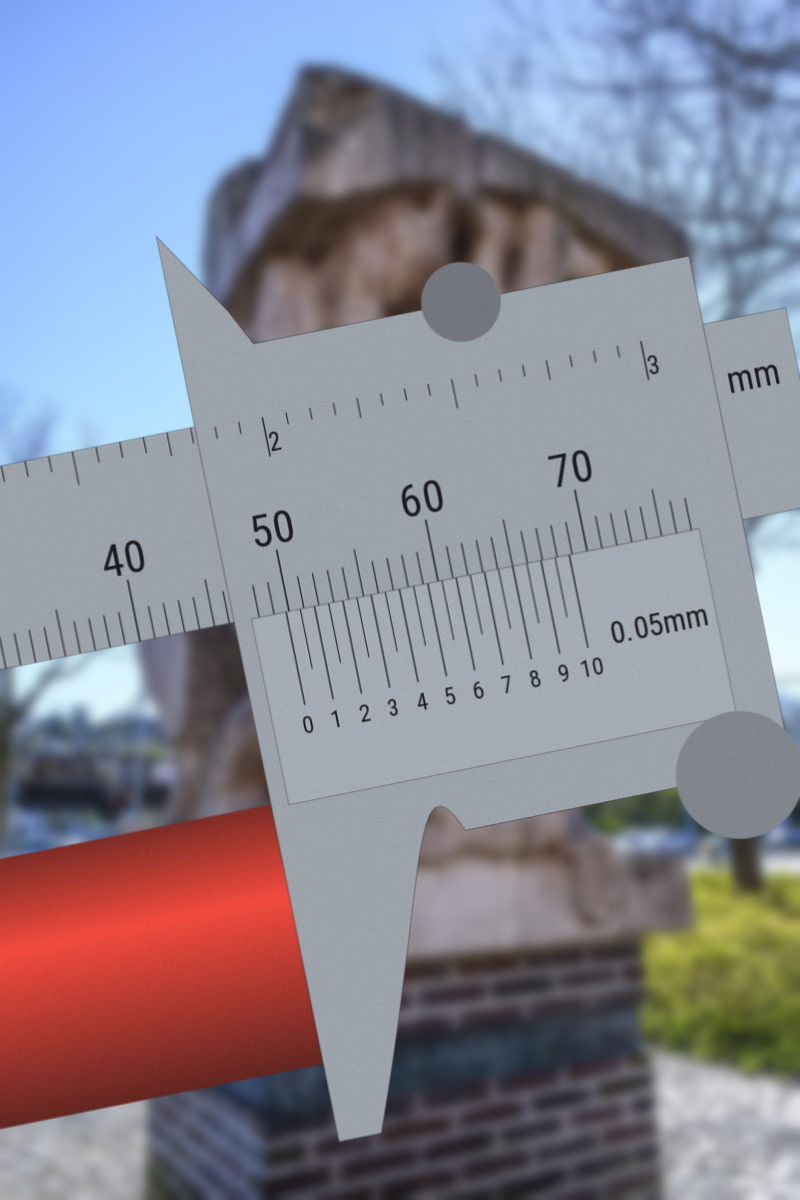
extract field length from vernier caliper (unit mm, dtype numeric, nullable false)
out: 49.8 mm
